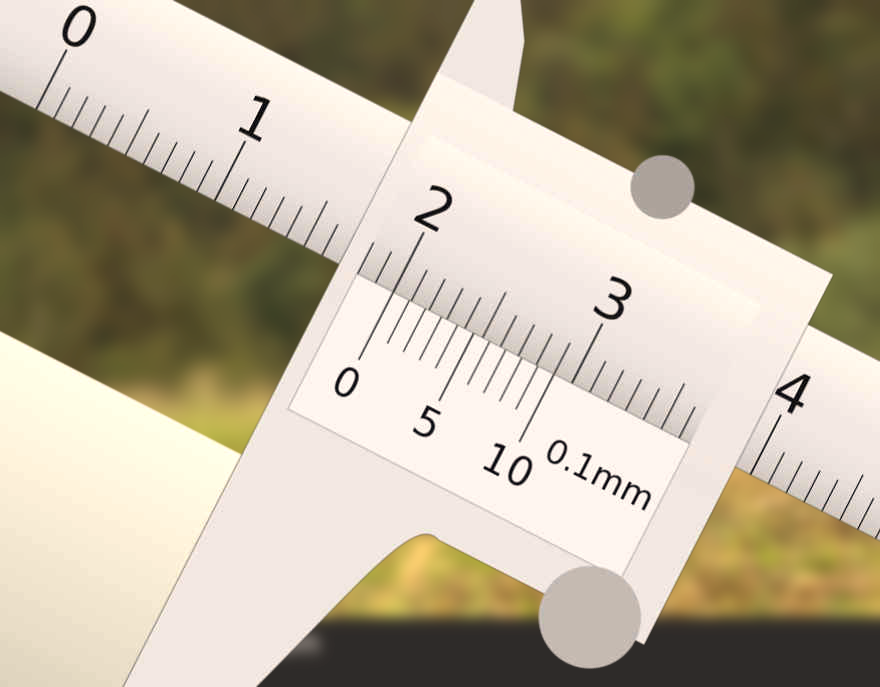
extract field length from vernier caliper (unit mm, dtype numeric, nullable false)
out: 20.0 mm
